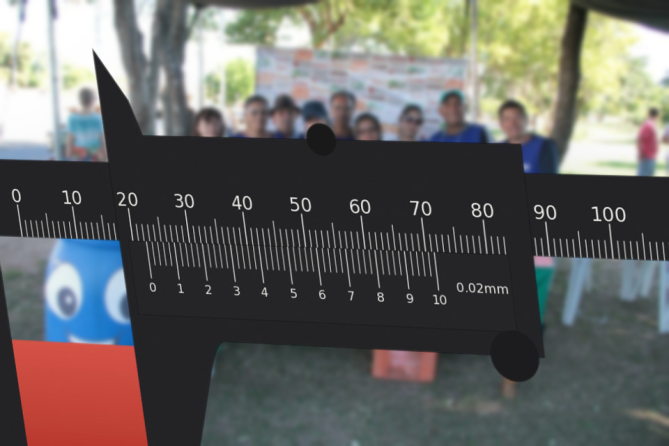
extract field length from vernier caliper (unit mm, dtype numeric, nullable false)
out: 22.4 mm
